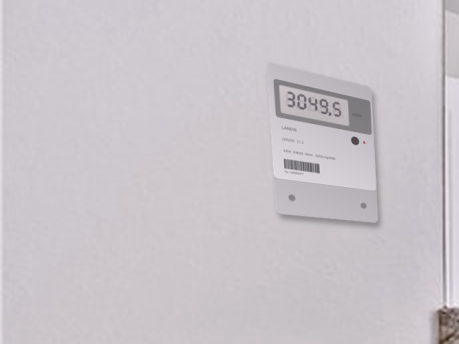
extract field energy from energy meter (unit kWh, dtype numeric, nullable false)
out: 3049.5 kWh
